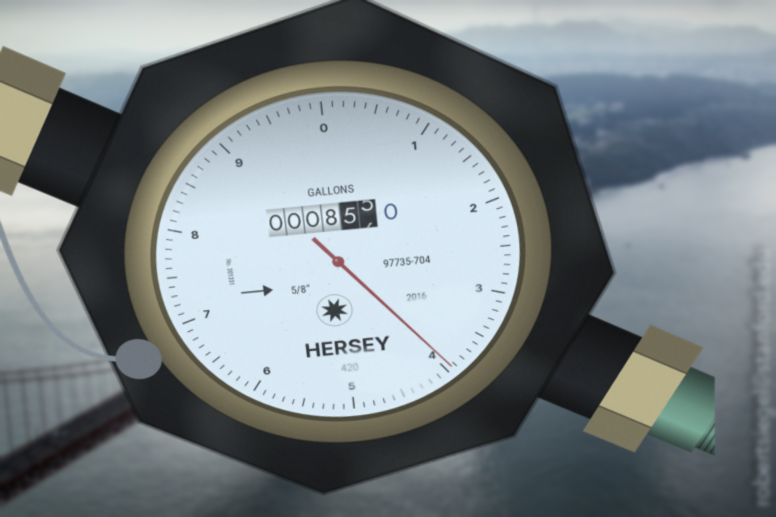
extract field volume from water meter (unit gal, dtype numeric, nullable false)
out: 8553.9 gal
